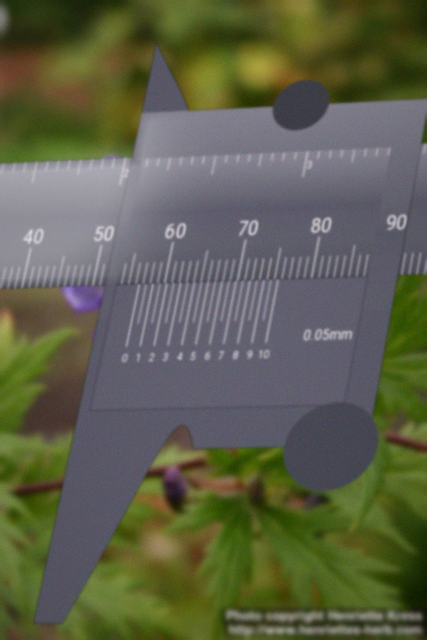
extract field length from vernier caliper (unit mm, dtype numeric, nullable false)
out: 56.5 mm
